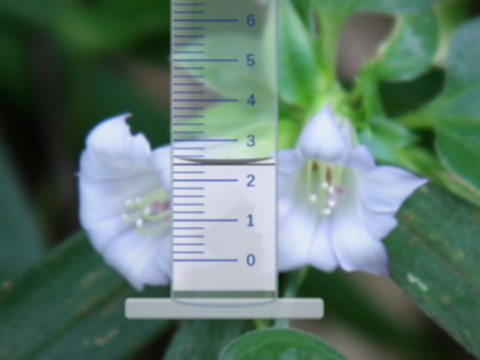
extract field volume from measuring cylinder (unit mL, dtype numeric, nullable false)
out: 2.4 mL
